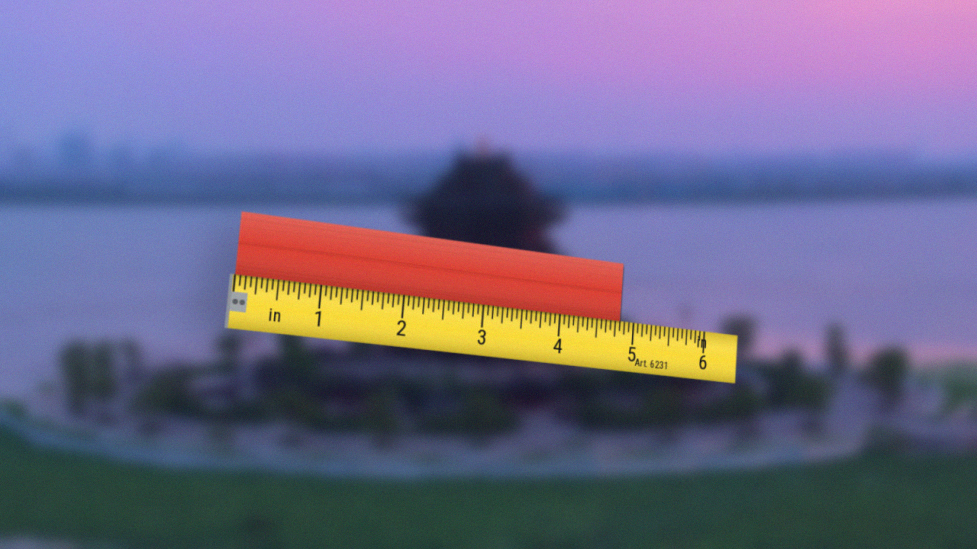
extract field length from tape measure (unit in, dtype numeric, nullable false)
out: 4.8125 in
